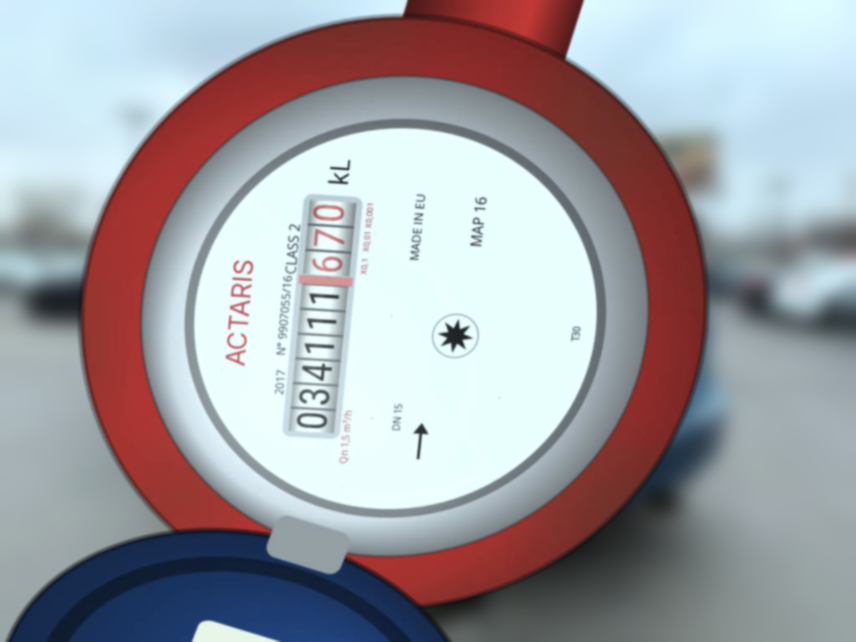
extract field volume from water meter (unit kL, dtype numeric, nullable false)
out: 34111.670 kL
